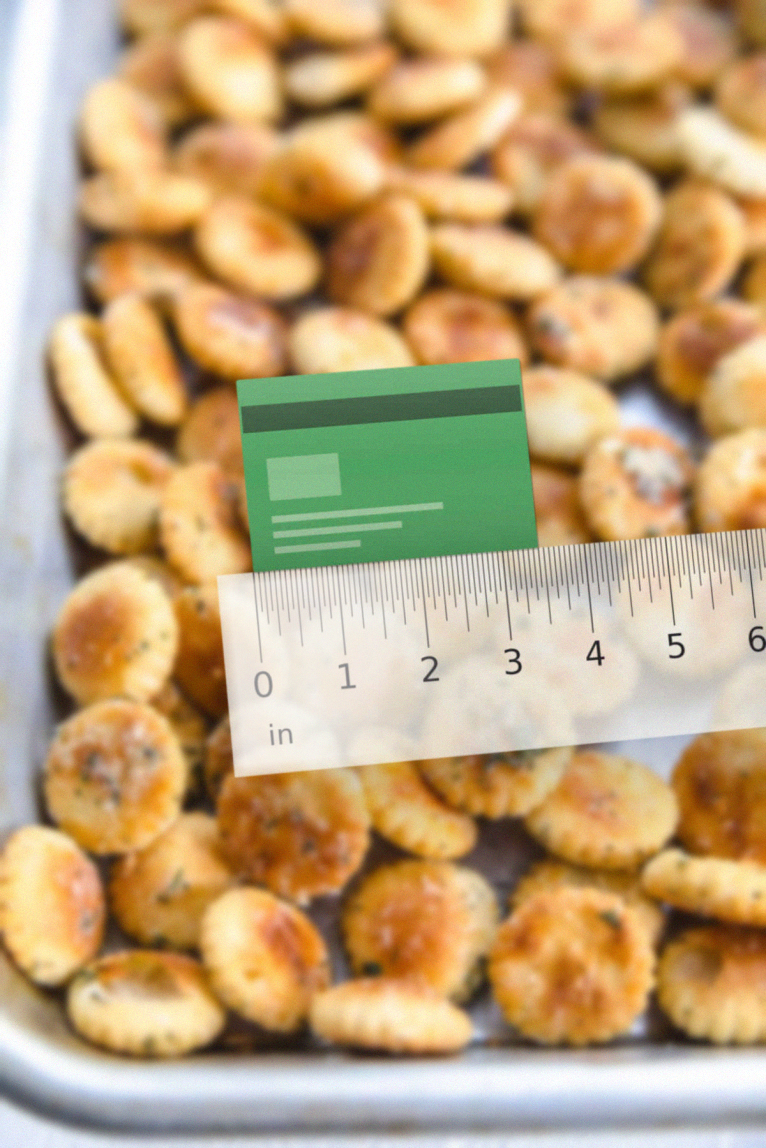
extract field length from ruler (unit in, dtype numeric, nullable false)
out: 3.4375 in
